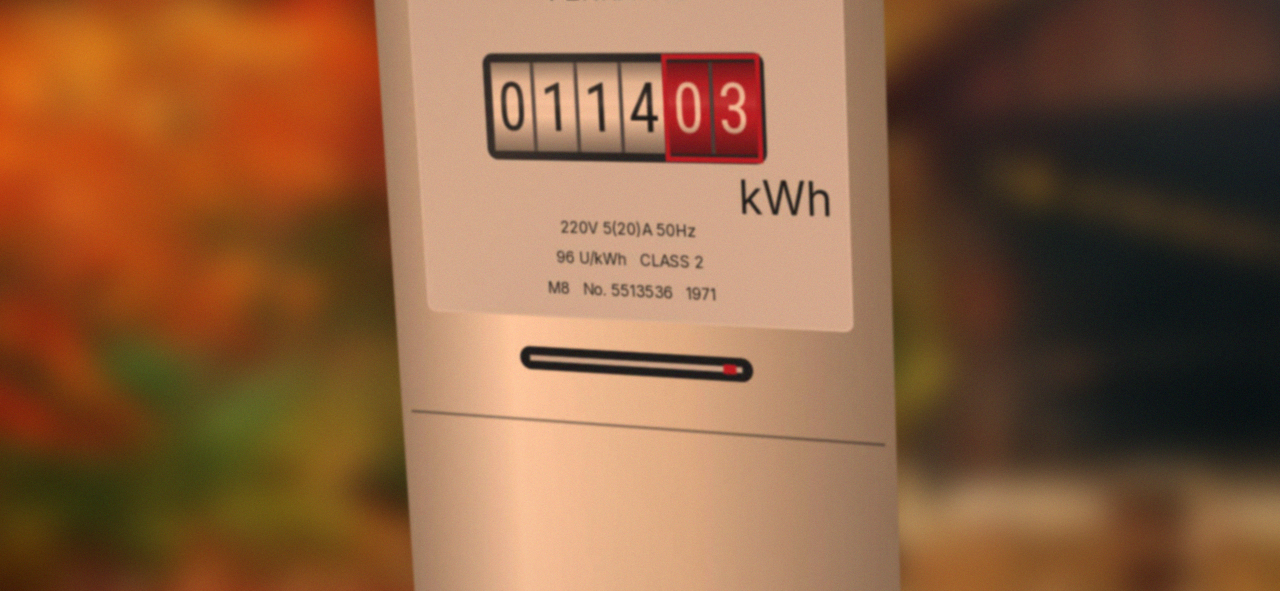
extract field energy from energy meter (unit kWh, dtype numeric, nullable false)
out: 114.03 kWh
